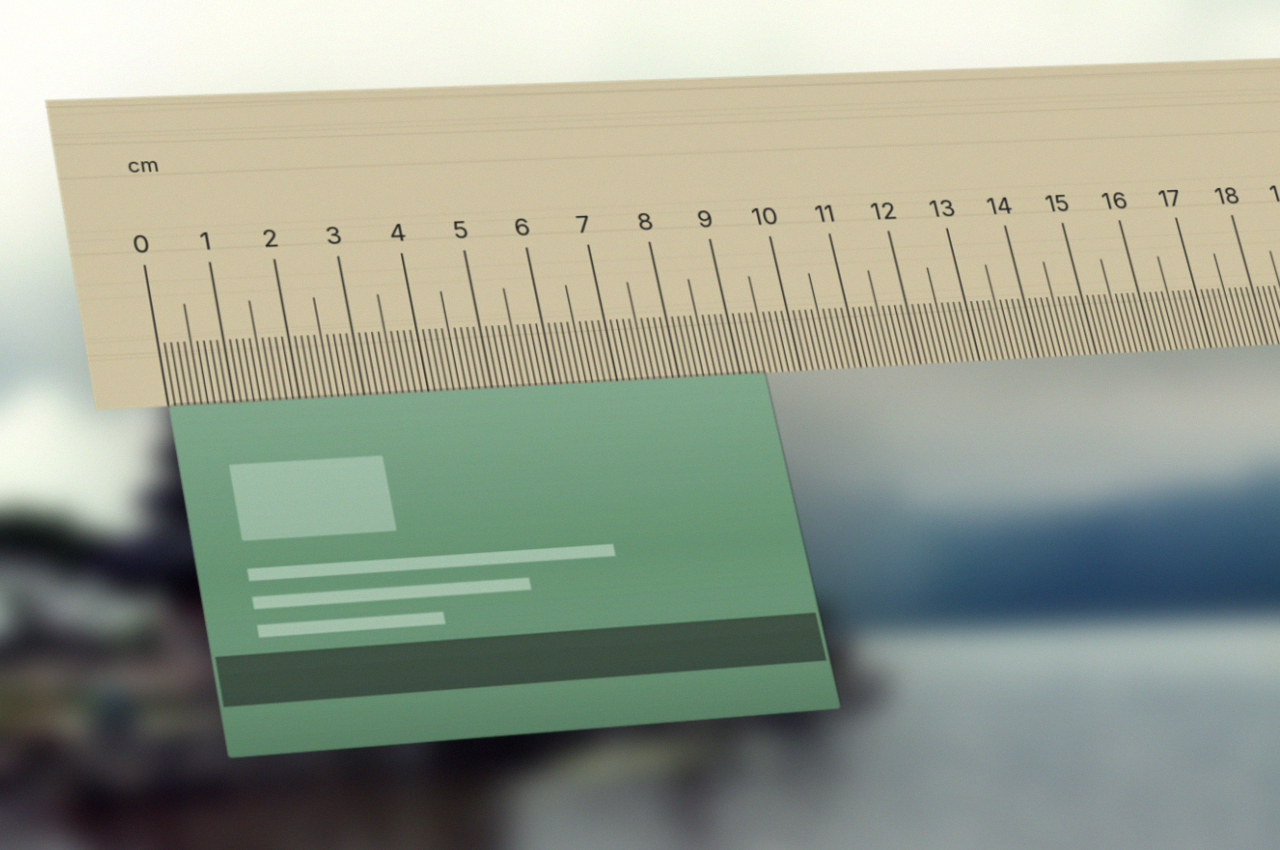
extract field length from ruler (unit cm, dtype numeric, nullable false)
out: 9.4 cm
